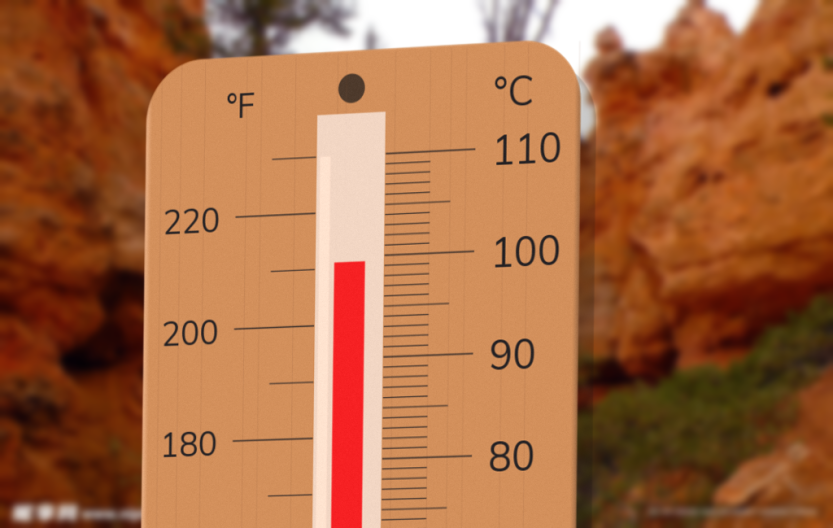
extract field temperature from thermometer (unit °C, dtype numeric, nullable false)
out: 99.5 °C
